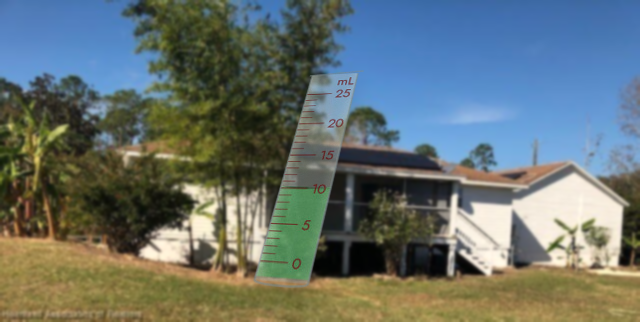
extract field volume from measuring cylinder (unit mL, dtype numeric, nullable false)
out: 10 mL
